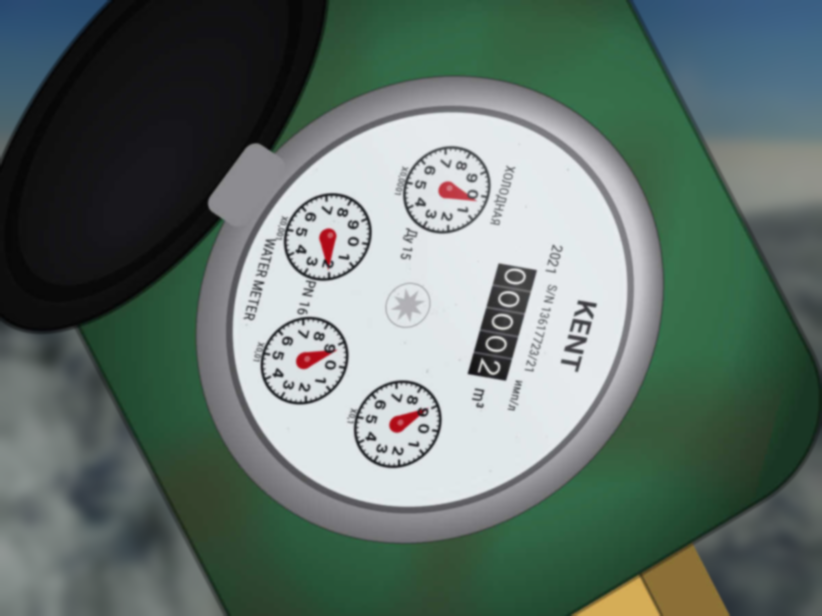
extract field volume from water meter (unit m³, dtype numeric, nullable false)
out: 2.8920 m³
